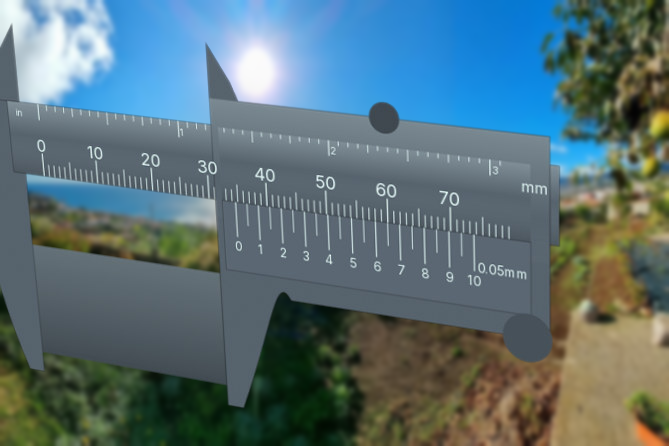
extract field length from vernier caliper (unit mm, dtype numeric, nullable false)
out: 34.6 mm
